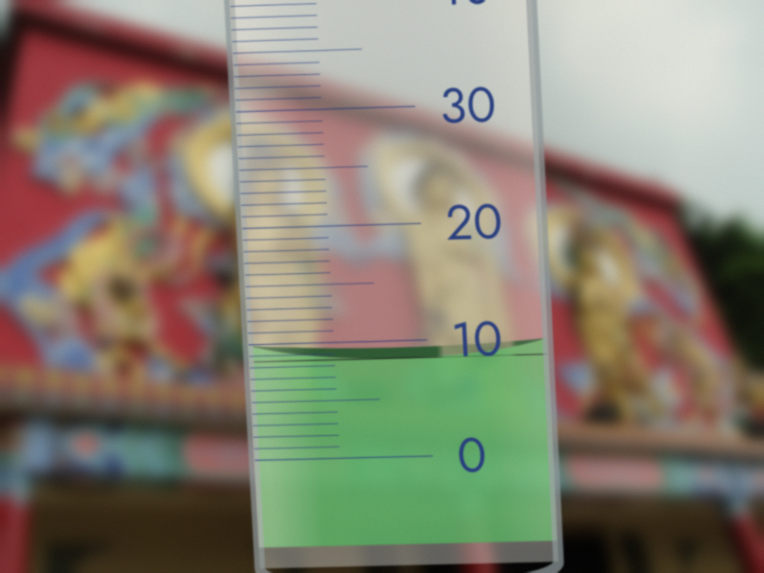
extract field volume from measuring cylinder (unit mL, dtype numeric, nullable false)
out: 8.5 mL
